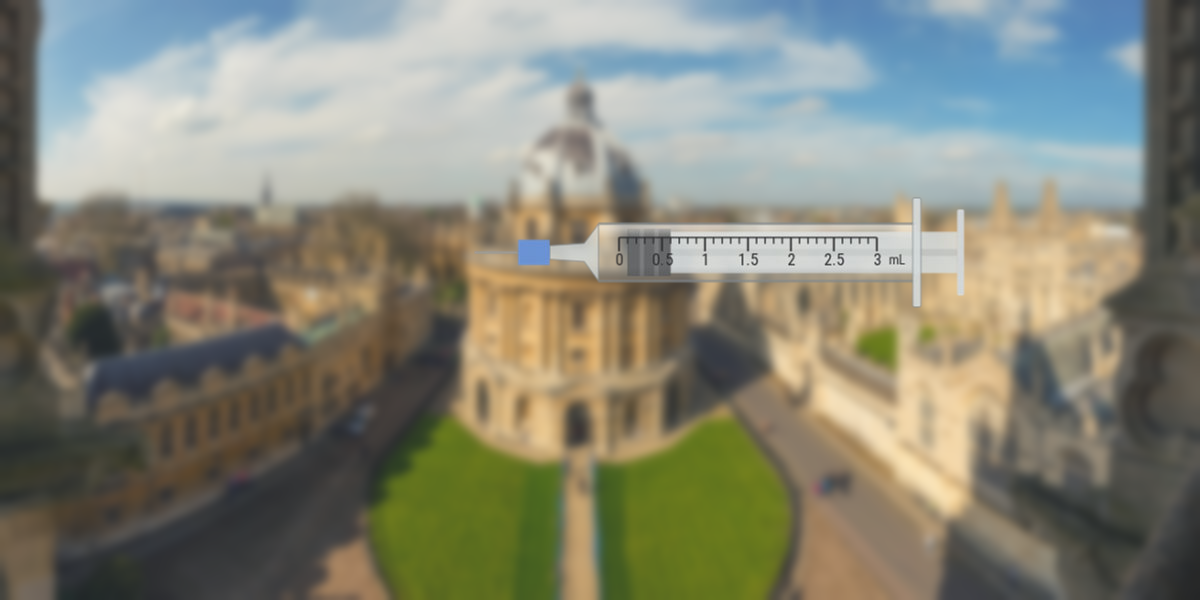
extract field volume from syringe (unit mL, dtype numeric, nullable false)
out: 0.1 mL
